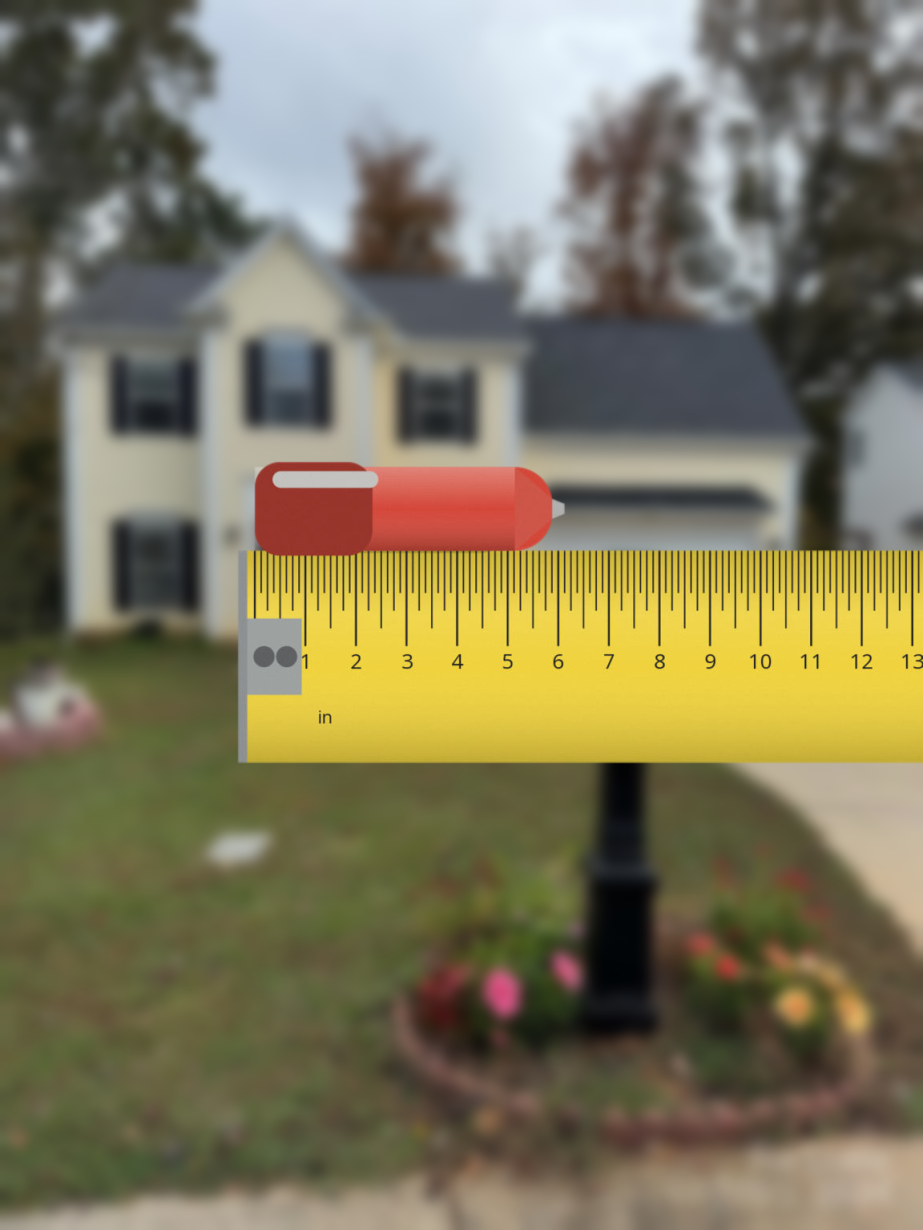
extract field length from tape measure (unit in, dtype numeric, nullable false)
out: 6.125 in
